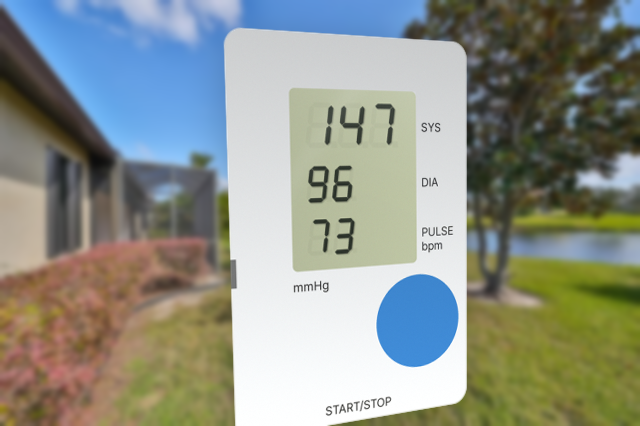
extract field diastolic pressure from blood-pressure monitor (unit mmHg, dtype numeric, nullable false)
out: 96 mmHg
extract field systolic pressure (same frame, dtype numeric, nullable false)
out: 147 mmHg
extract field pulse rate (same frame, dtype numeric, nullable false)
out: 73 bpm
